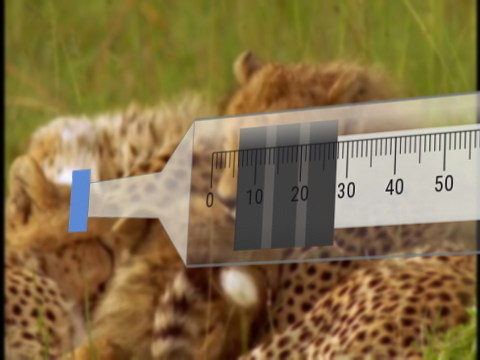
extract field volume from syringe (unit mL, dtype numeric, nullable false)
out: 6 mL
